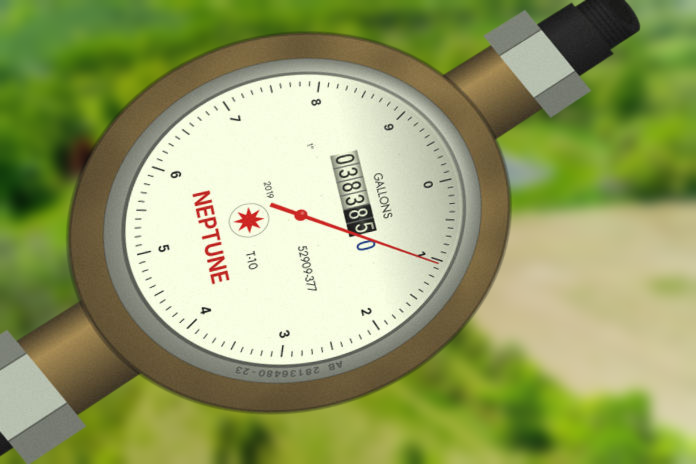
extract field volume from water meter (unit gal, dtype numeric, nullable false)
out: 383851.0 gal
